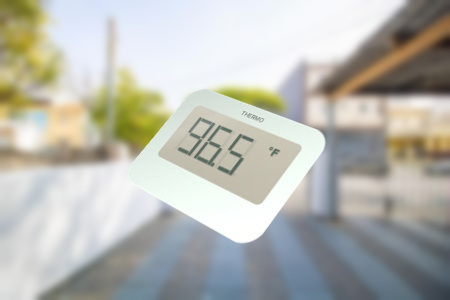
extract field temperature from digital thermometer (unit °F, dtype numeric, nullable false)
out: 96.5 °F
